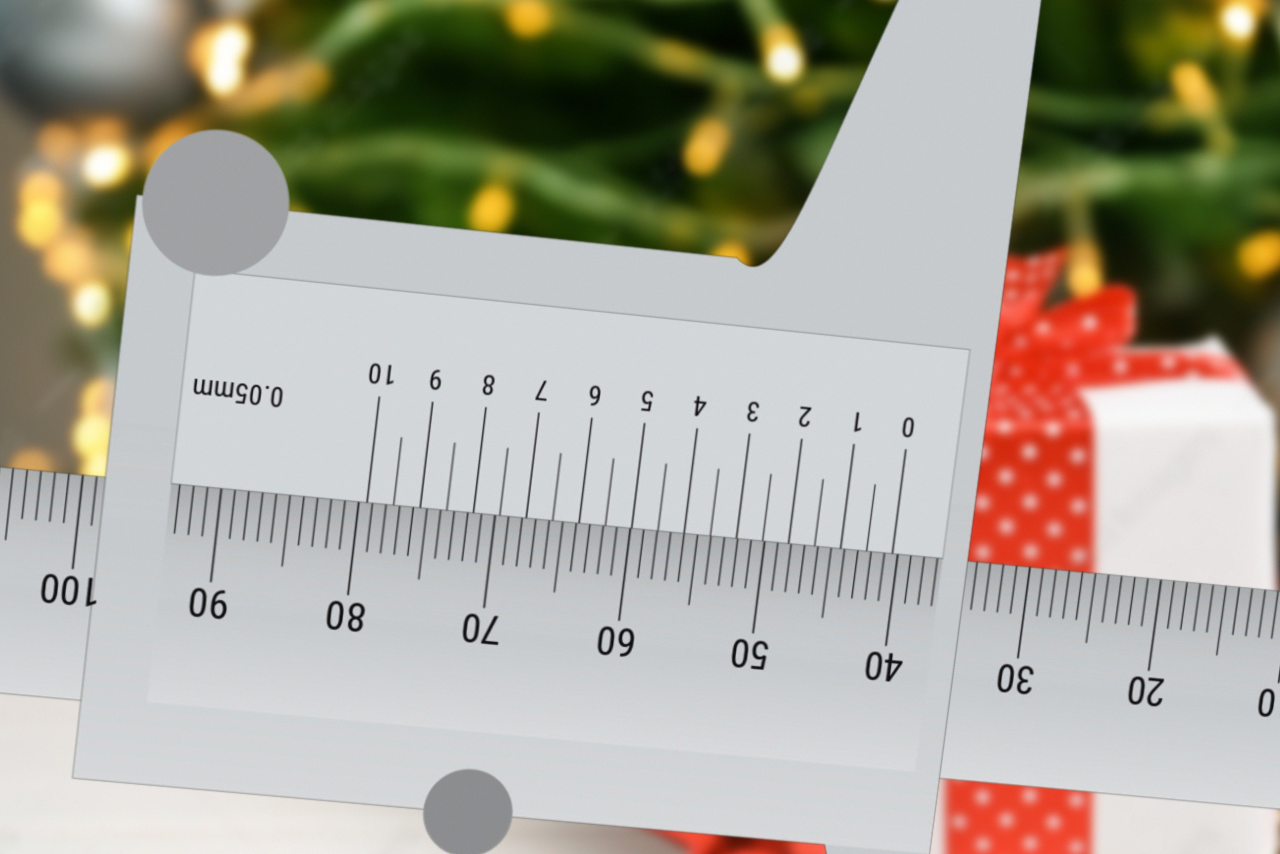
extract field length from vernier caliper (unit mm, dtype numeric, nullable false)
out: 40.4 mm
